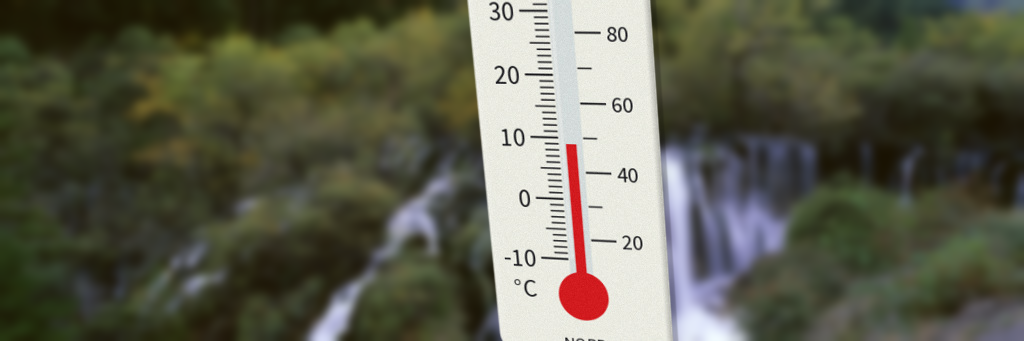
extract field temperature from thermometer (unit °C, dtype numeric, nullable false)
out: 9 °C
